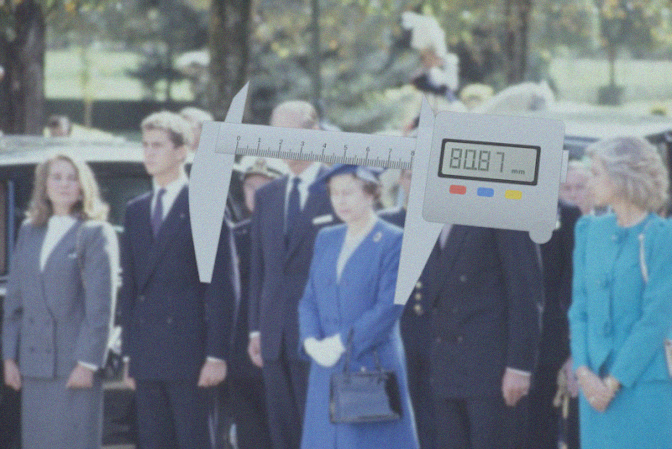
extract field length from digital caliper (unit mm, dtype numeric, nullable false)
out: 80.87 mm
